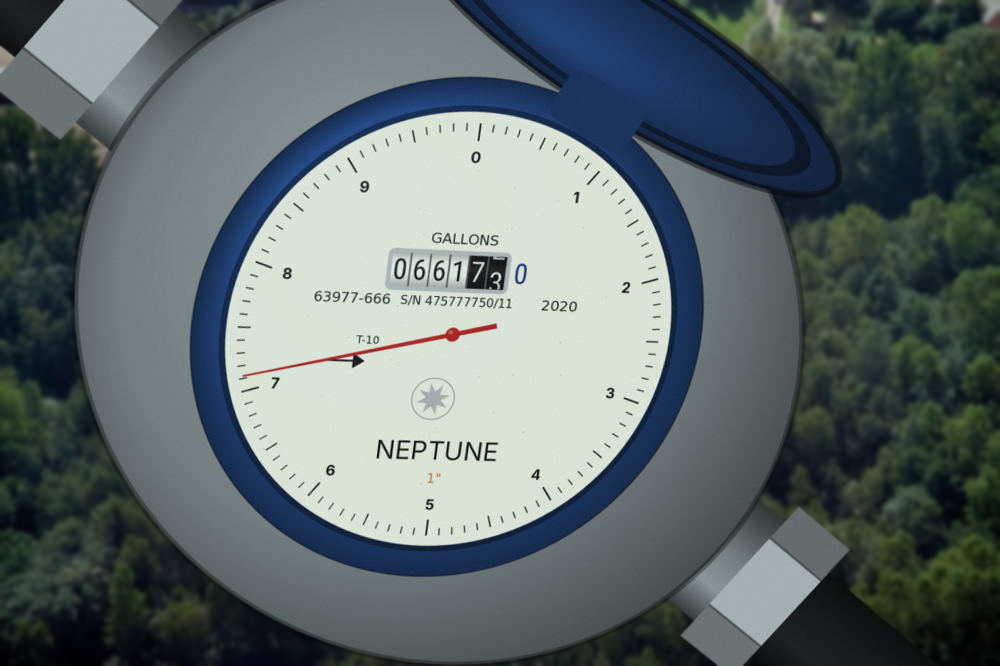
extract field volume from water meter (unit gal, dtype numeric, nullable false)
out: 661727.1 gal
